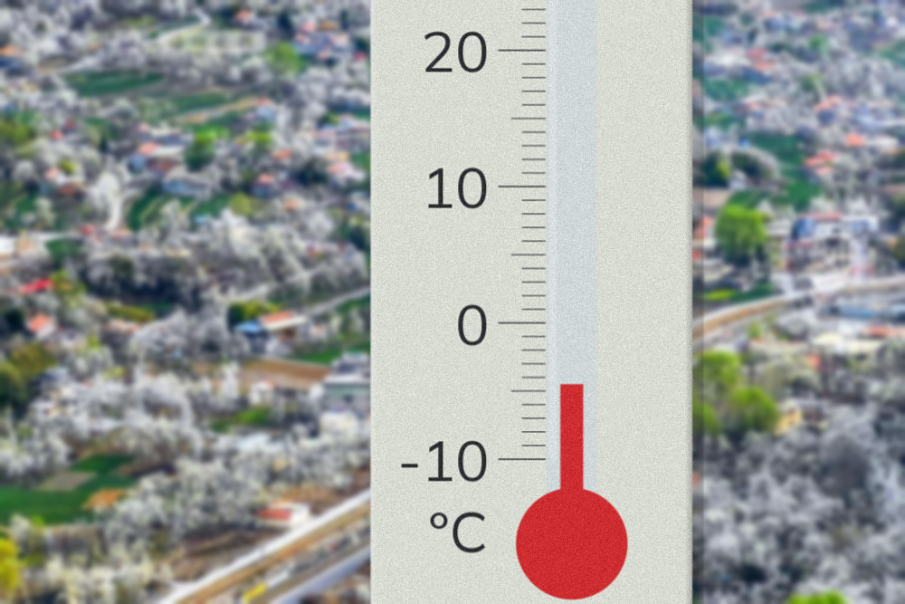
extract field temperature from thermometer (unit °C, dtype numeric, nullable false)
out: -4.5 °C
